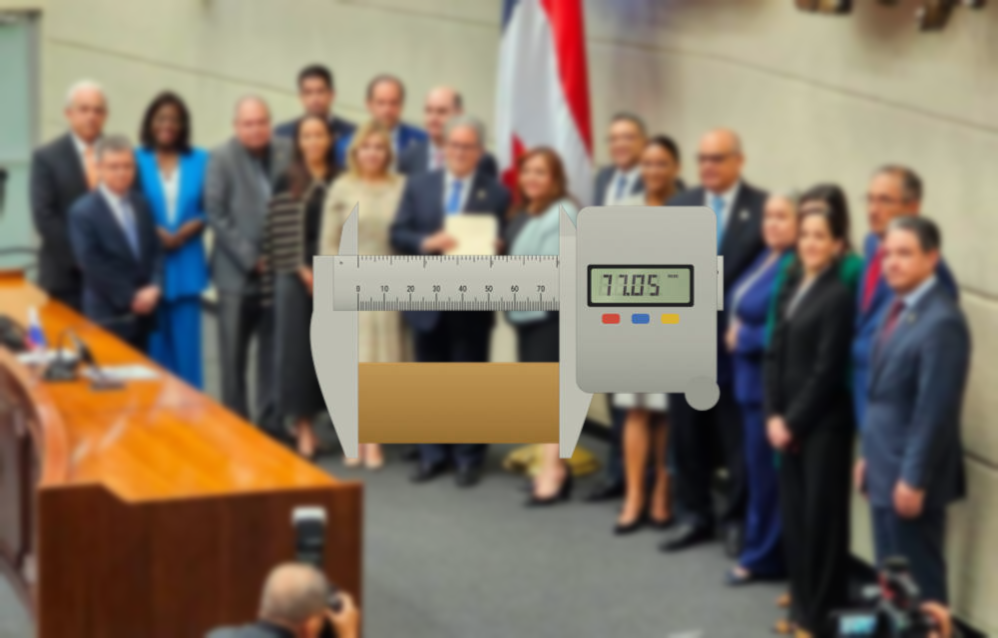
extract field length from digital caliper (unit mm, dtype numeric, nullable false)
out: 77.05 mm
